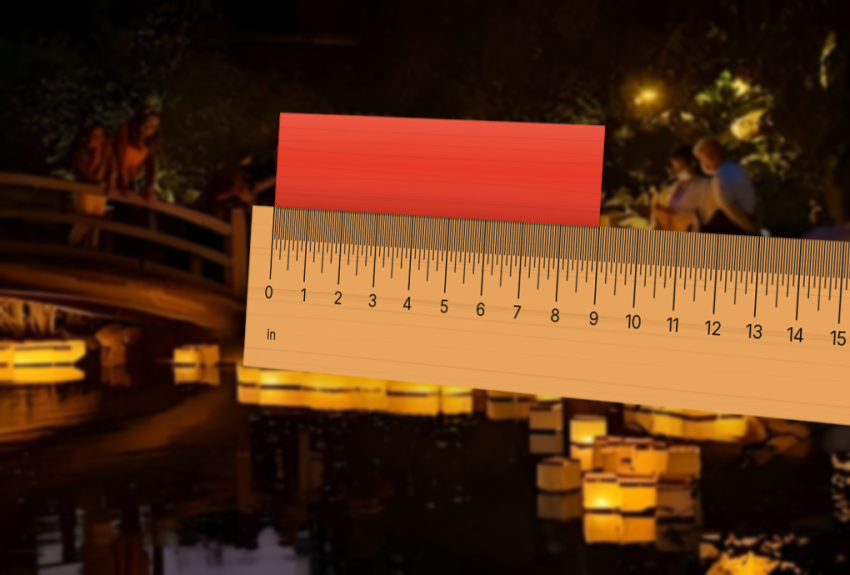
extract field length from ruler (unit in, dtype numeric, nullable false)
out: 9 in
